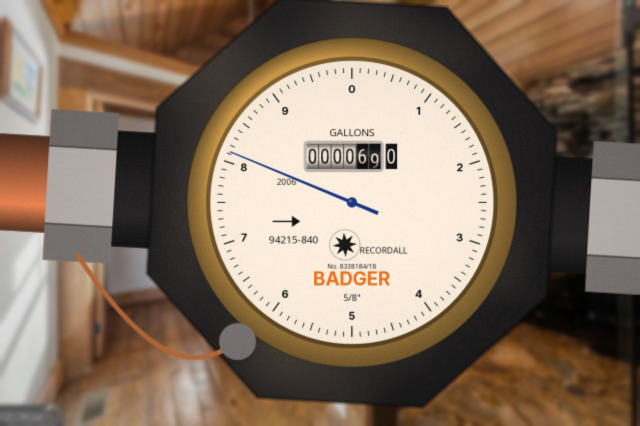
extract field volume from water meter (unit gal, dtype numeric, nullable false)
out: 688.1 gal
